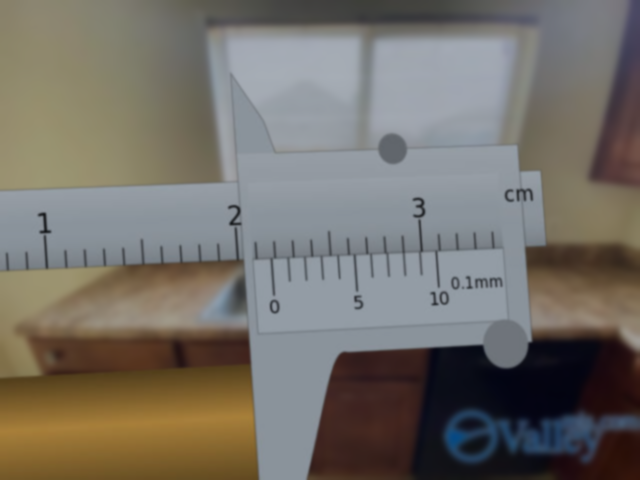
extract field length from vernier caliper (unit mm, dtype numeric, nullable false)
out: 21.8 mm
